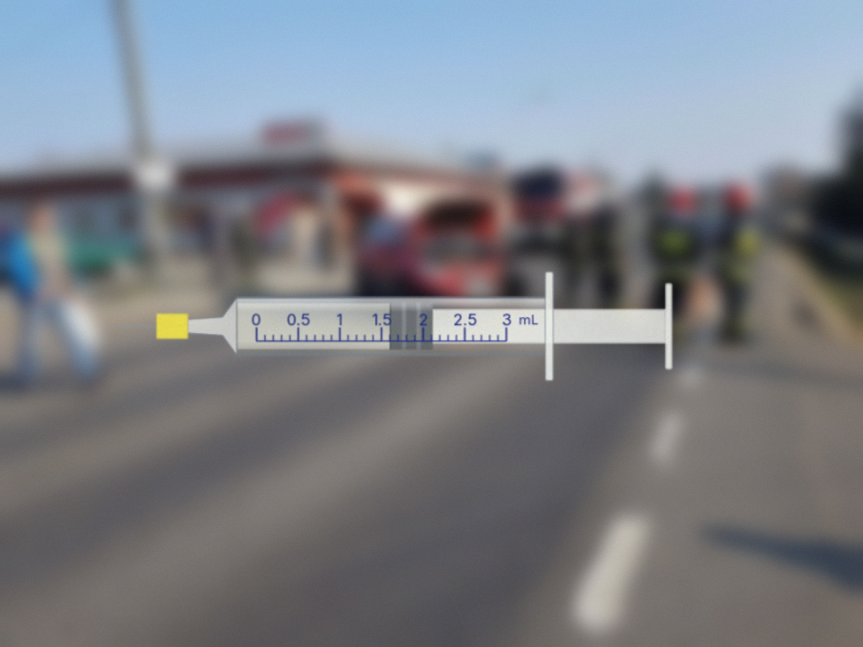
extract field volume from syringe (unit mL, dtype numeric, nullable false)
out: 1.6 mL
